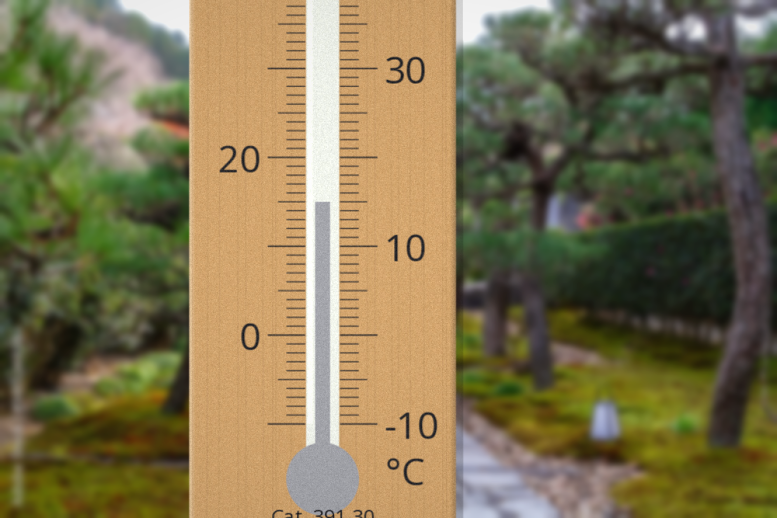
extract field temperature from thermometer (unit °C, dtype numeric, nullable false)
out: 15 °C
